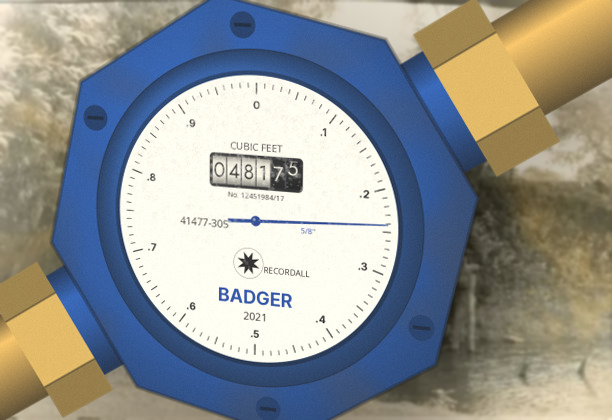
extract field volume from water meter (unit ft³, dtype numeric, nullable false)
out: 48175.24 ft³
